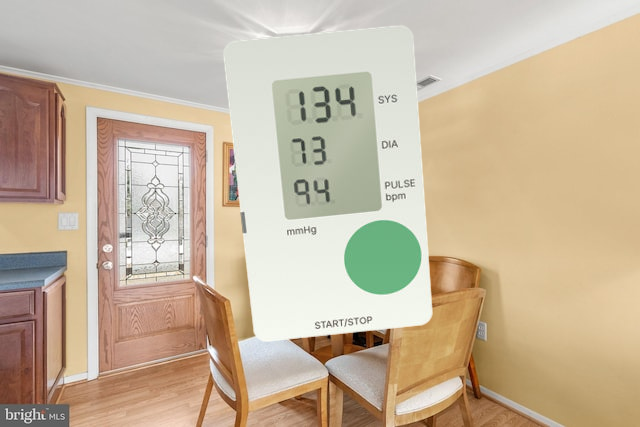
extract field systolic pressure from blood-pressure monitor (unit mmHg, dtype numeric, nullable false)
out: 134 mmHg
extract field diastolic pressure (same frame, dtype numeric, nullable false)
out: 73 mmHg
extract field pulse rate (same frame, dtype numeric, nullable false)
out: 94 bpm
